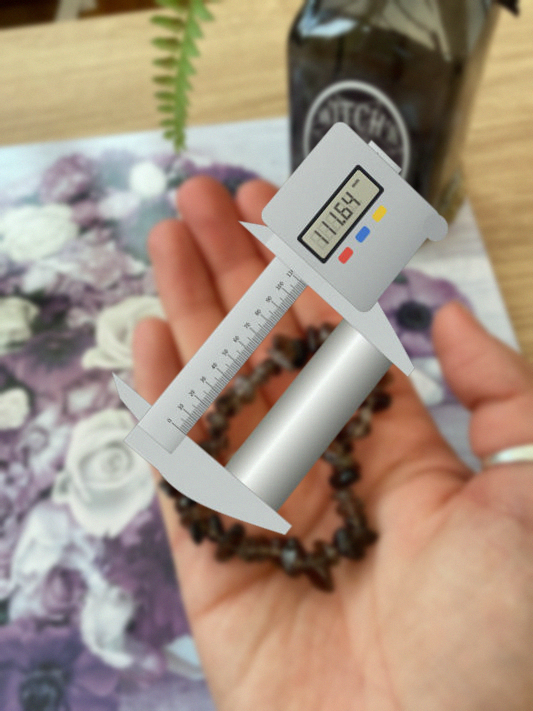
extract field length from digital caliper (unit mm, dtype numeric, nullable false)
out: 111.64 mm
